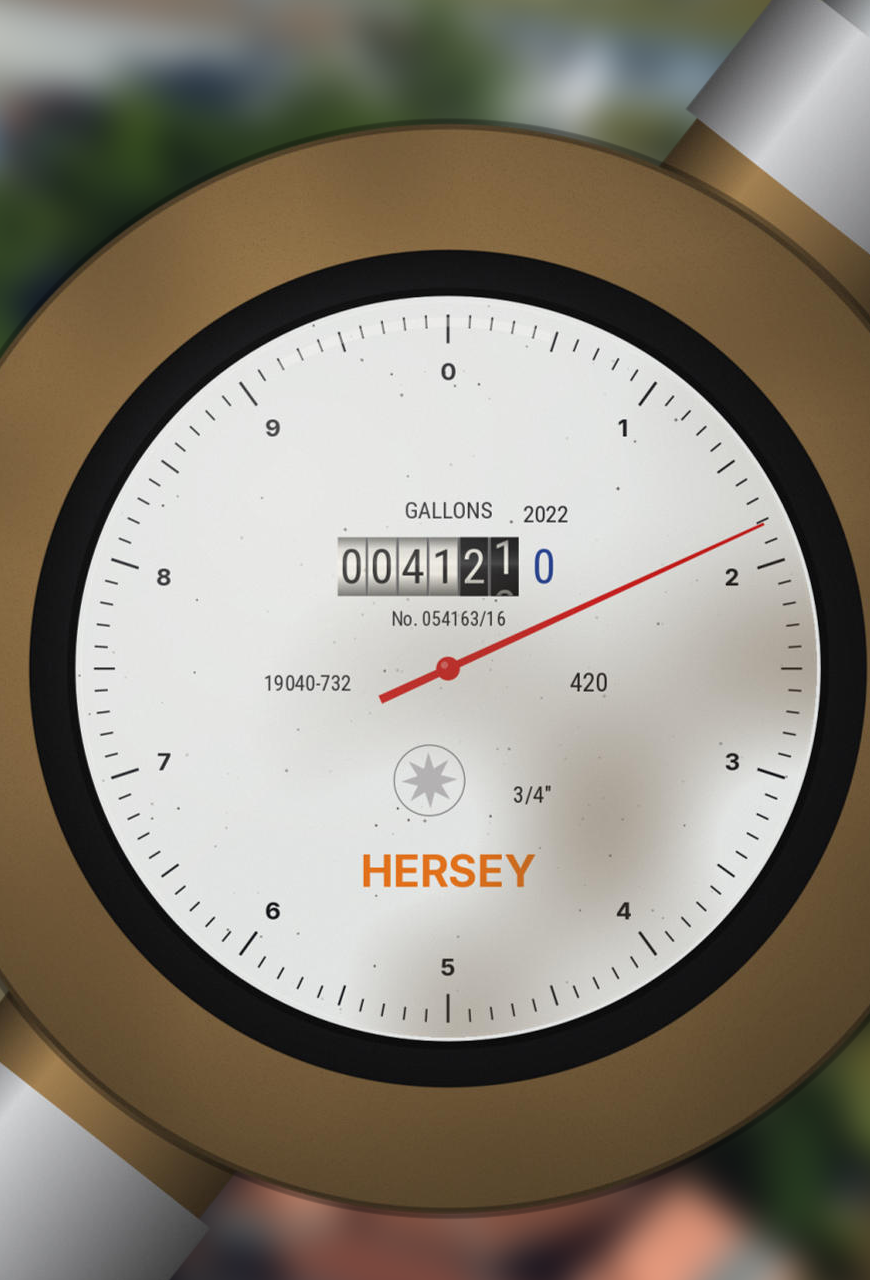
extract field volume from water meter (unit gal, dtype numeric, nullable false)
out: 41211.8 gal
